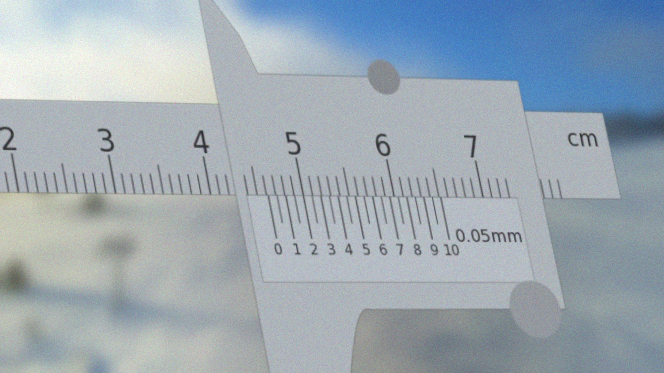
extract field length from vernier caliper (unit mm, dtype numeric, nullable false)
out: 46.2 mm
